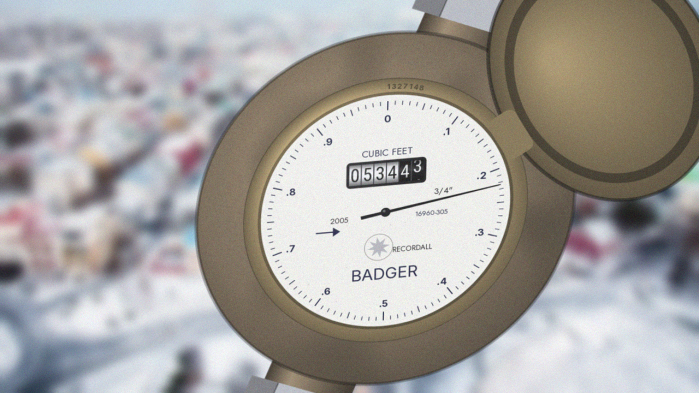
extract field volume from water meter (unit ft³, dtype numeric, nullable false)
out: 53443.22 ft³
